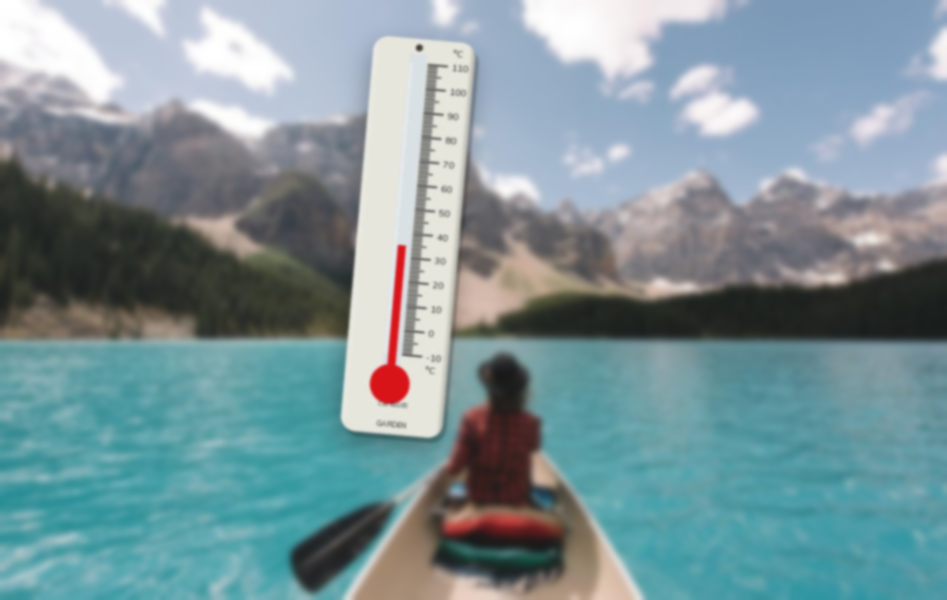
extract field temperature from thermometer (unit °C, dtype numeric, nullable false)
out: 35 °C
